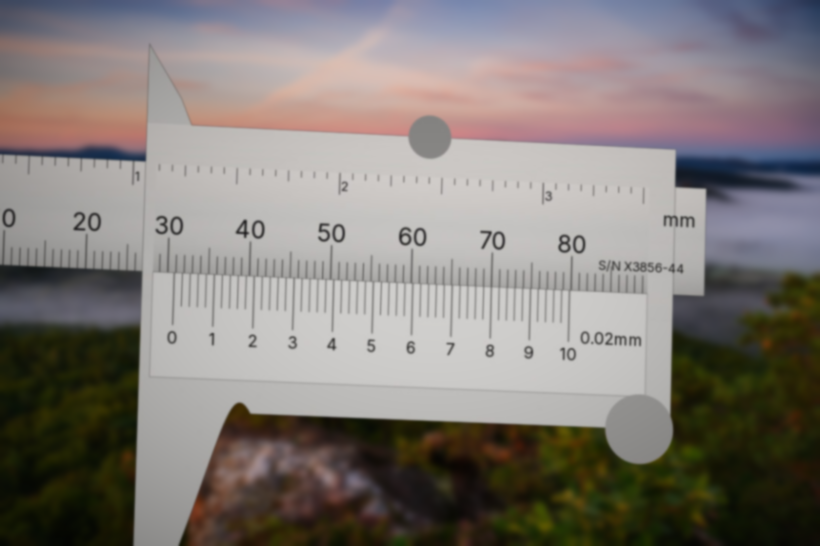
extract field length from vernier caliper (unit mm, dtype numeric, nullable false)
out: 30.8 mm
